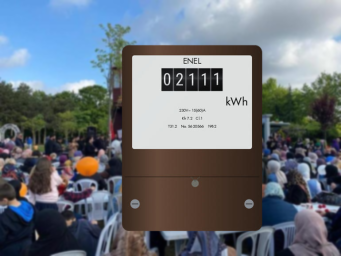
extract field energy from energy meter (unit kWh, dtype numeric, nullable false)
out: 2111 kWh
